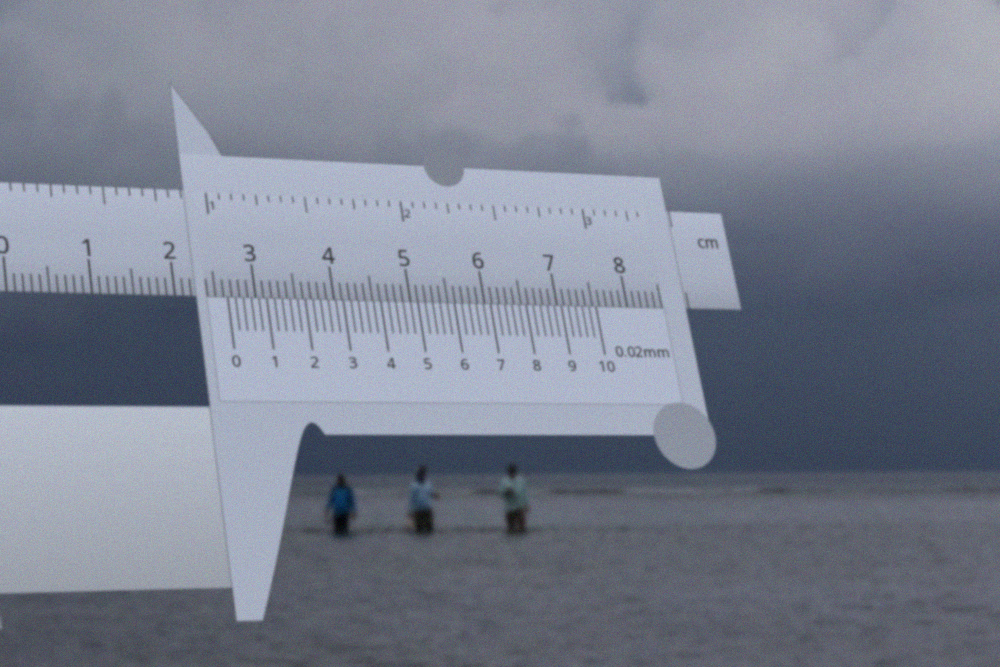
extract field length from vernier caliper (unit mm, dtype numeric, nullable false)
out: 26.5 mm
